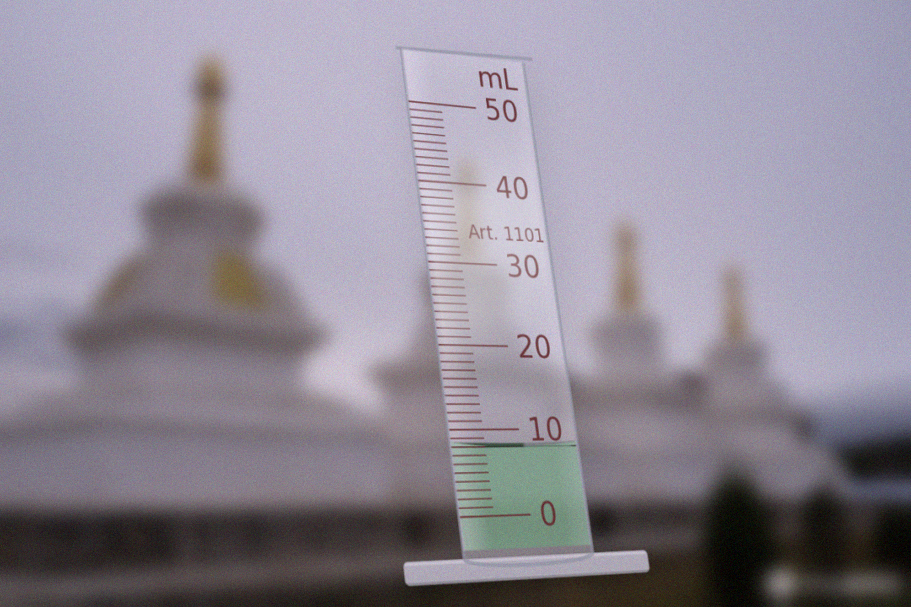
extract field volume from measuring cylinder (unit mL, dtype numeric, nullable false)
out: 8 mL
